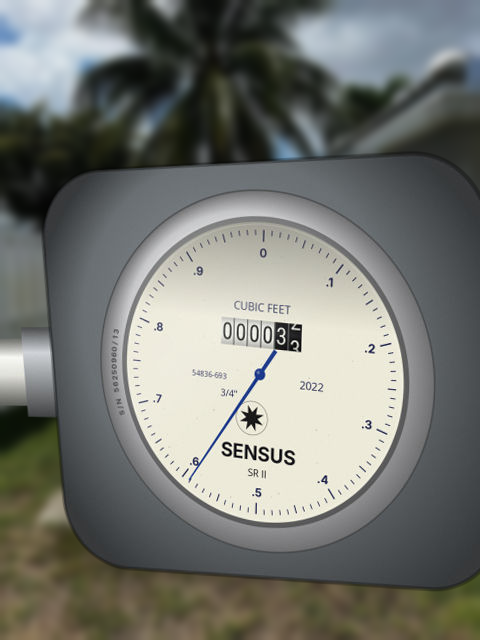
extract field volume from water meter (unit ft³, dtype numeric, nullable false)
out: 32.59 ft³
